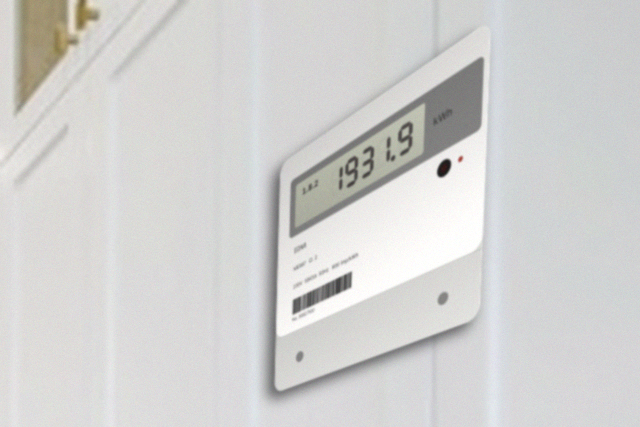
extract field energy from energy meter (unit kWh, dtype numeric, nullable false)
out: 1931.9 kWh
